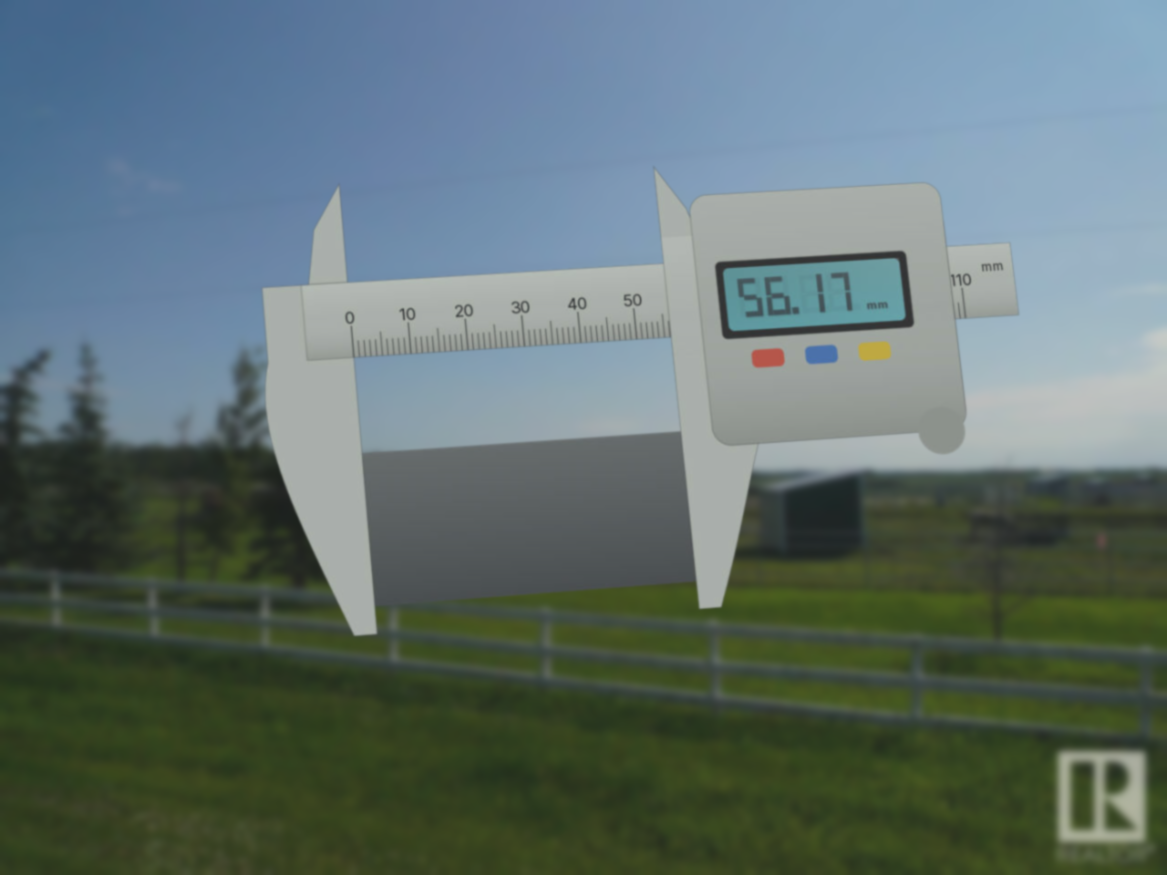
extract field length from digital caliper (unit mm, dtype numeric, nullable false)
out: 56.17 mm
